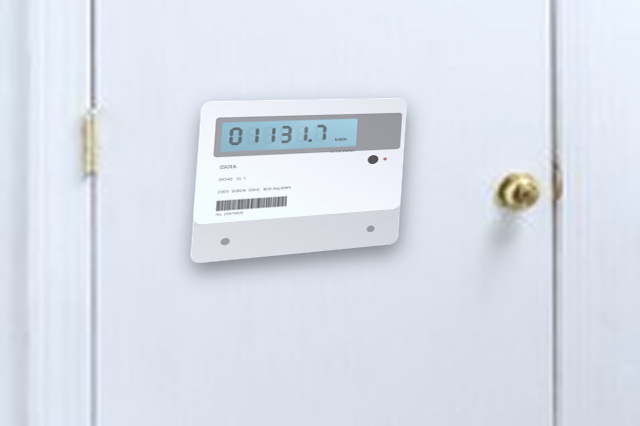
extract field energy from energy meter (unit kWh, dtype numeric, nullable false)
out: 1131.7 kWh
